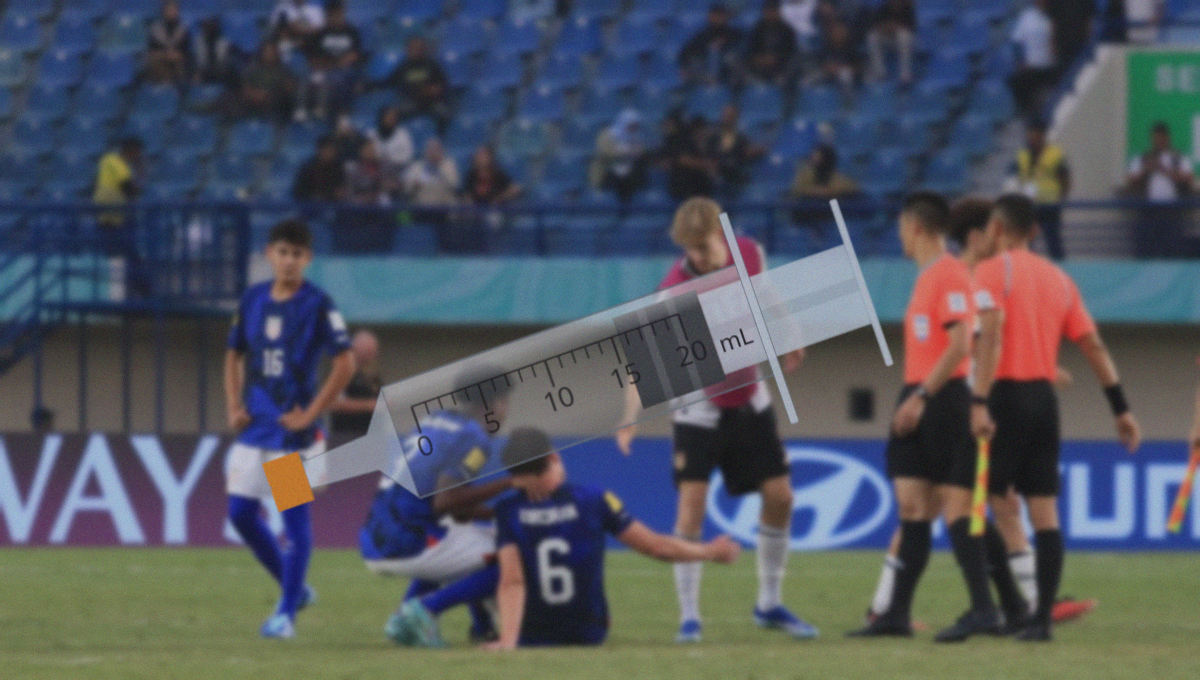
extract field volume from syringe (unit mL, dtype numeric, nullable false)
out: 15.5 mL
